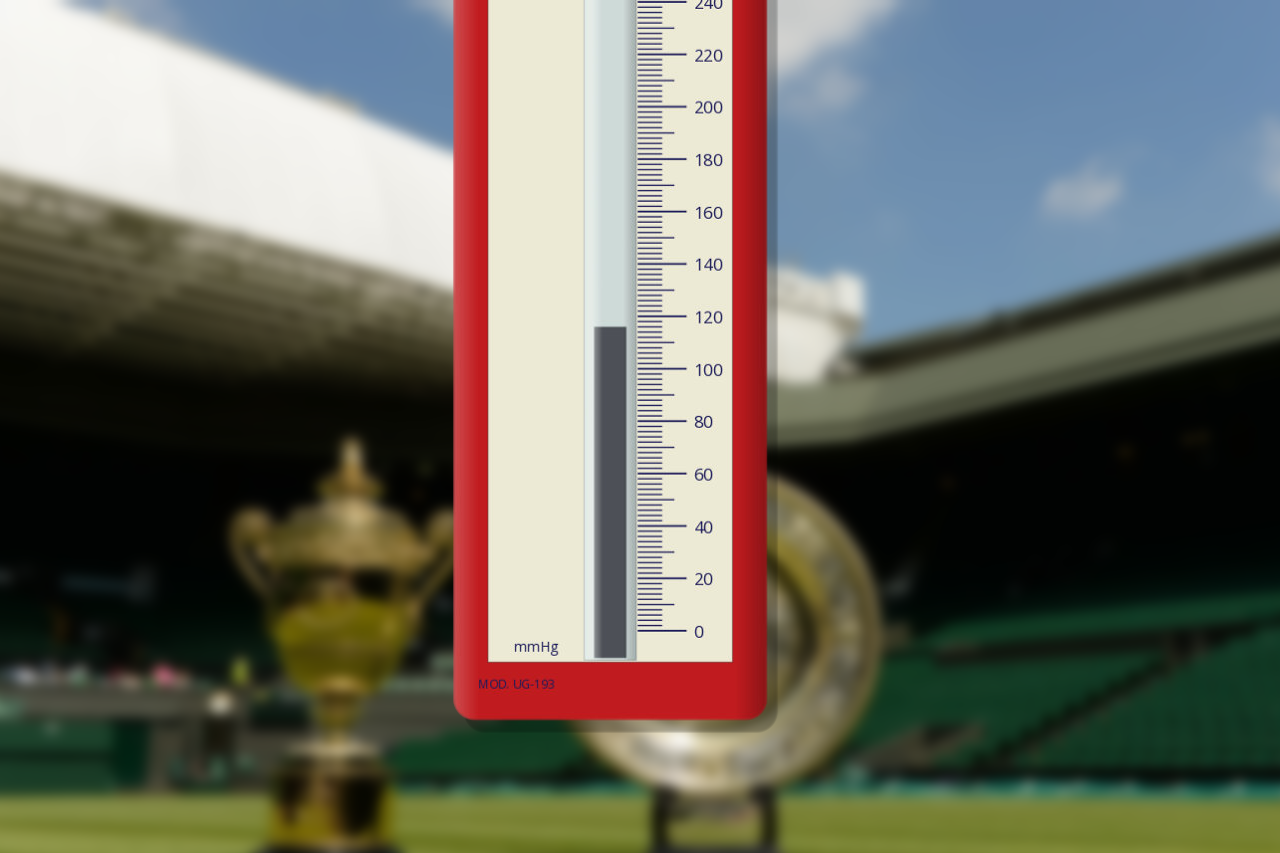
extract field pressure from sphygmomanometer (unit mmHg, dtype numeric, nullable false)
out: 116 mmHg
